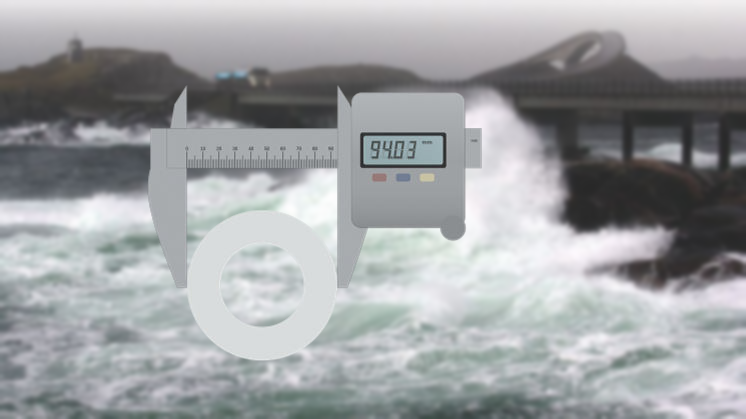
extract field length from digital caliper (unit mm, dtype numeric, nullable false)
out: 94.03 mm
